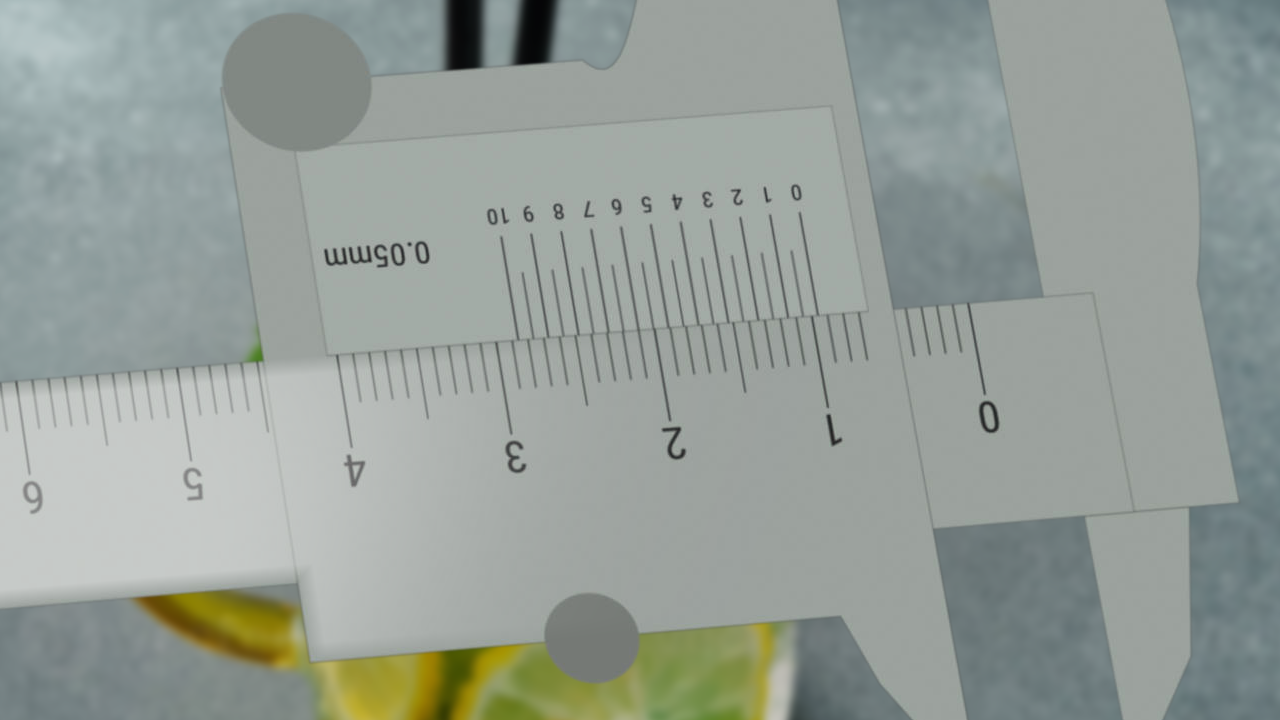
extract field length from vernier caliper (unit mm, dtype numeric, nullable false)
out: 9.6 mm
